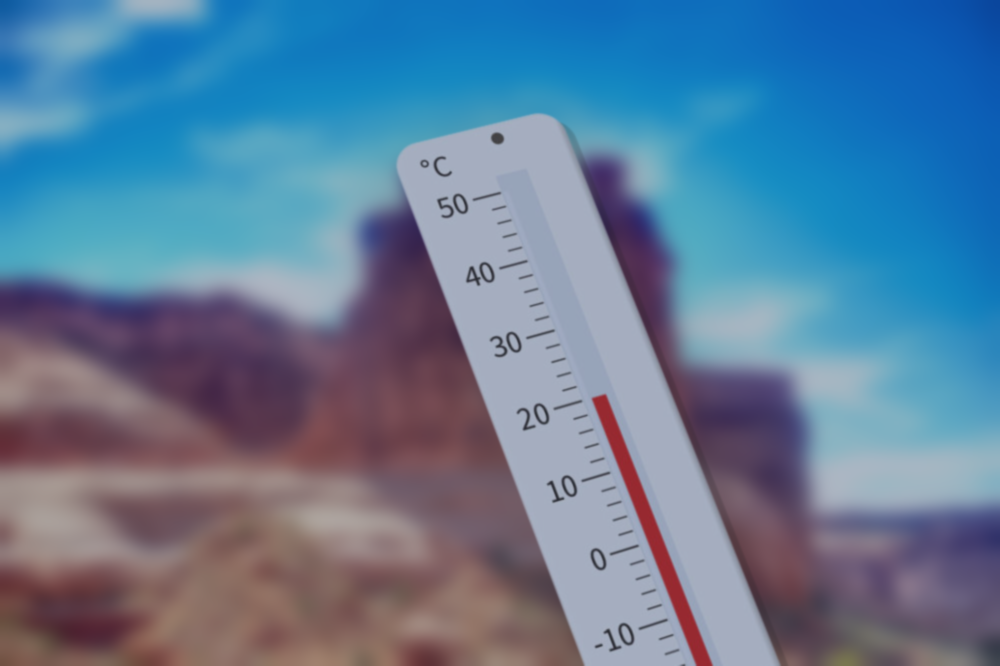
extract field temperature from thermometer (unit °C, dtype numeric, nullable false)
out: 20 °C
